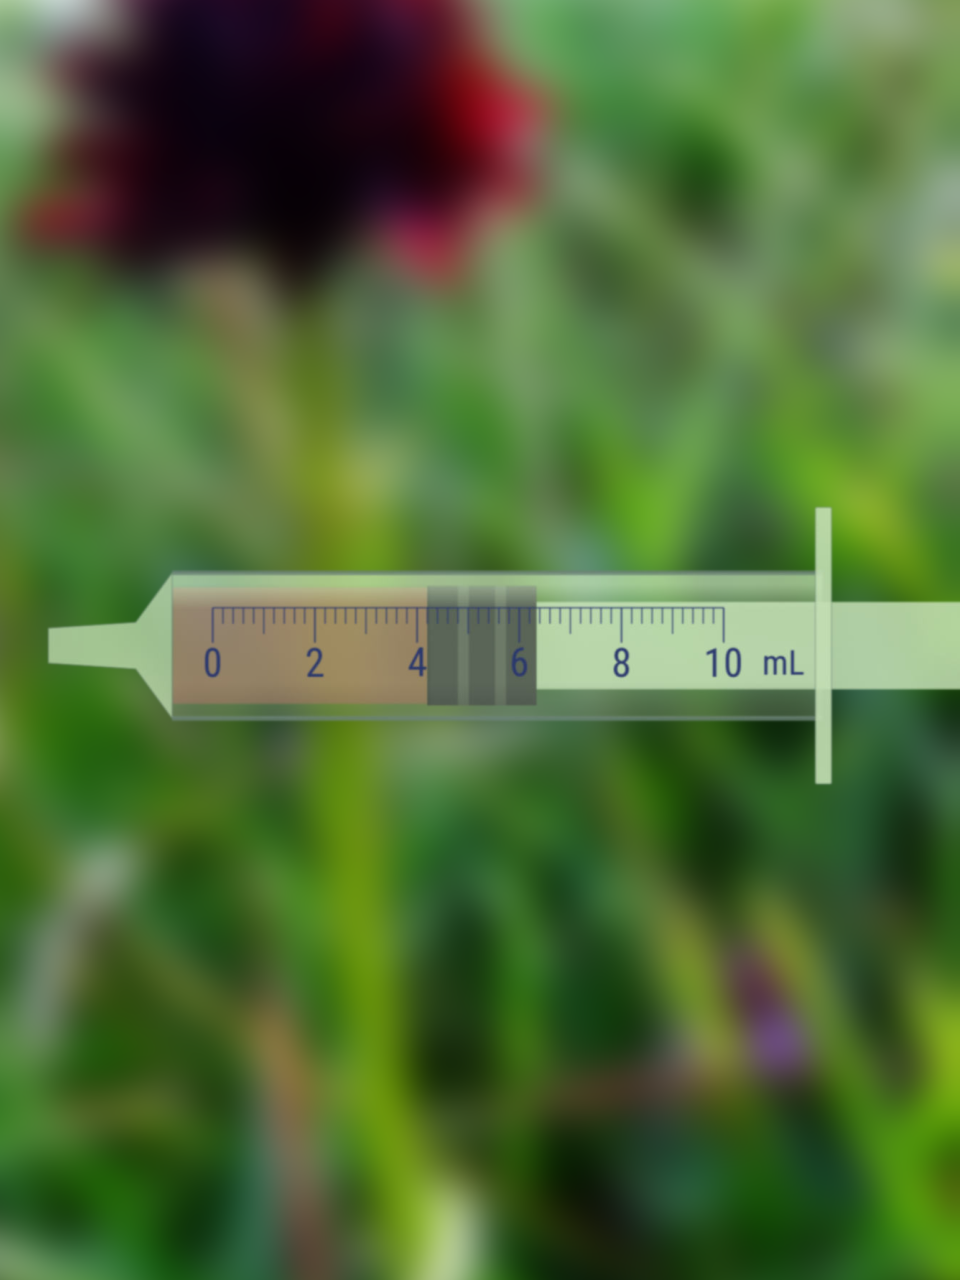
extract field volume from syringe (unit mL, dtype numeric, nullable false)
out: 4.2 mL
